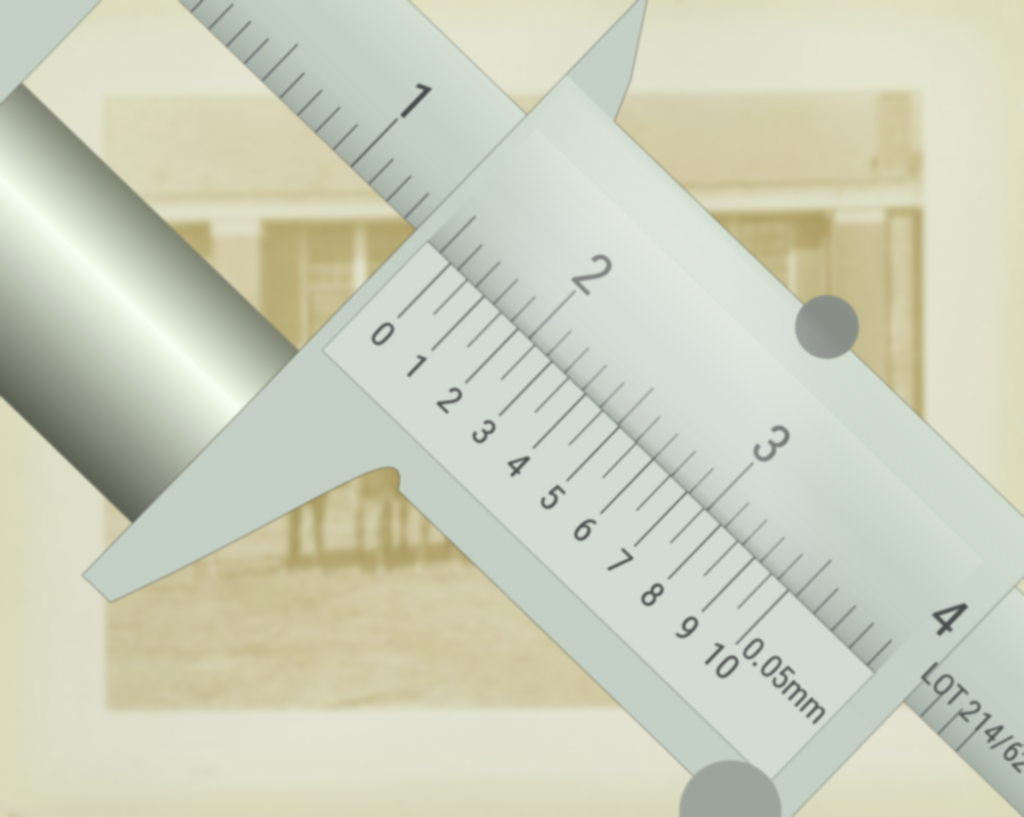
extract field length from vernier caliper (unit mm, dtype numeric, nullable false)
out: 15.6 mm
